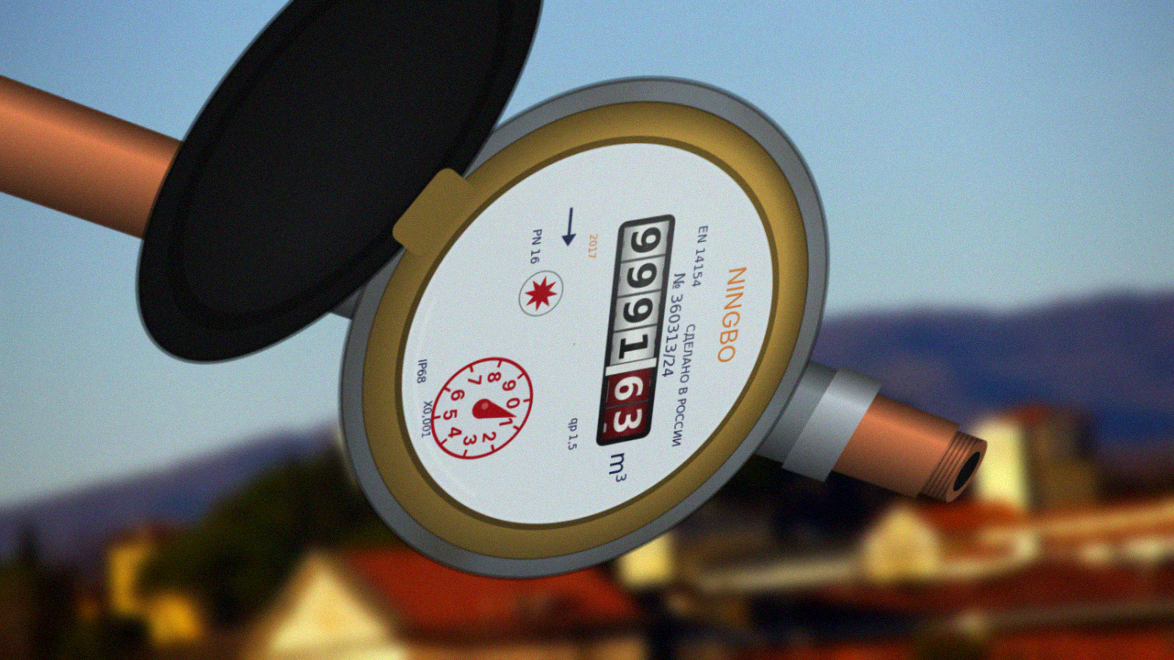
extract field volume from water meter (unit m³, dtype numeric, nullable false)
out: 9991.630 m³
